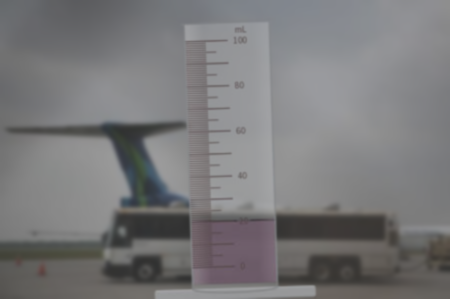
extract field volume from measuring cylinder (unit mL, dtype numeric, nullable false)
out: 20 mL
